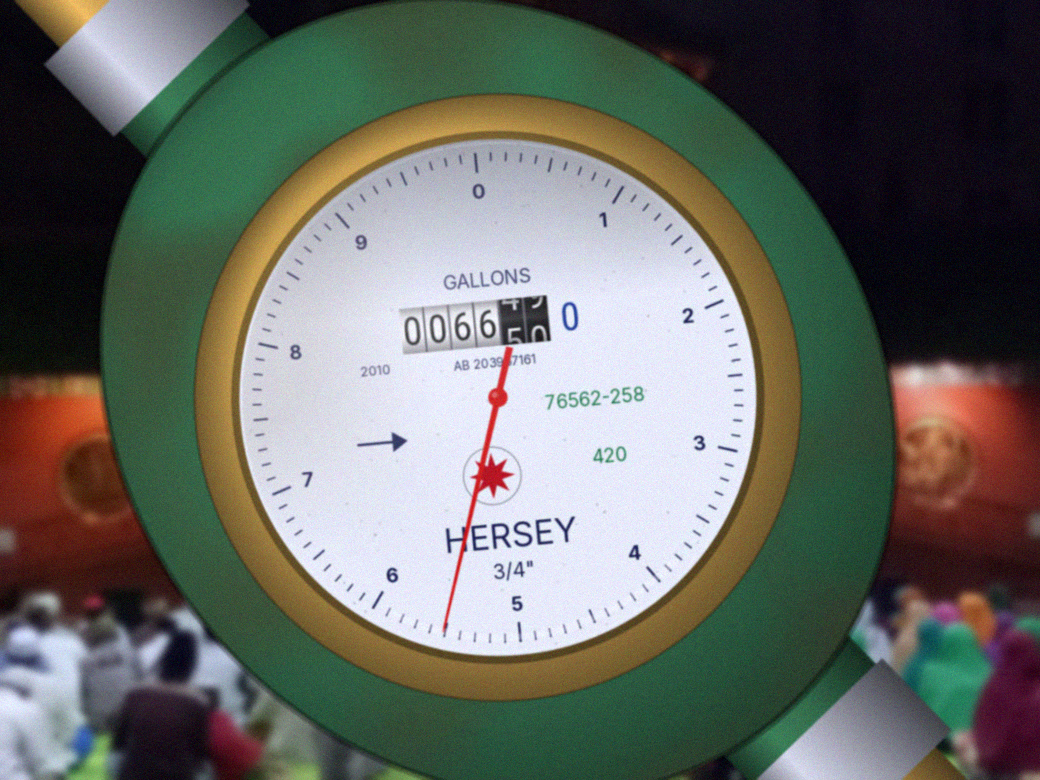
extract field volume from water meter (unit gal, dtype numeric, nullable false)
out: 66495.5 gal
